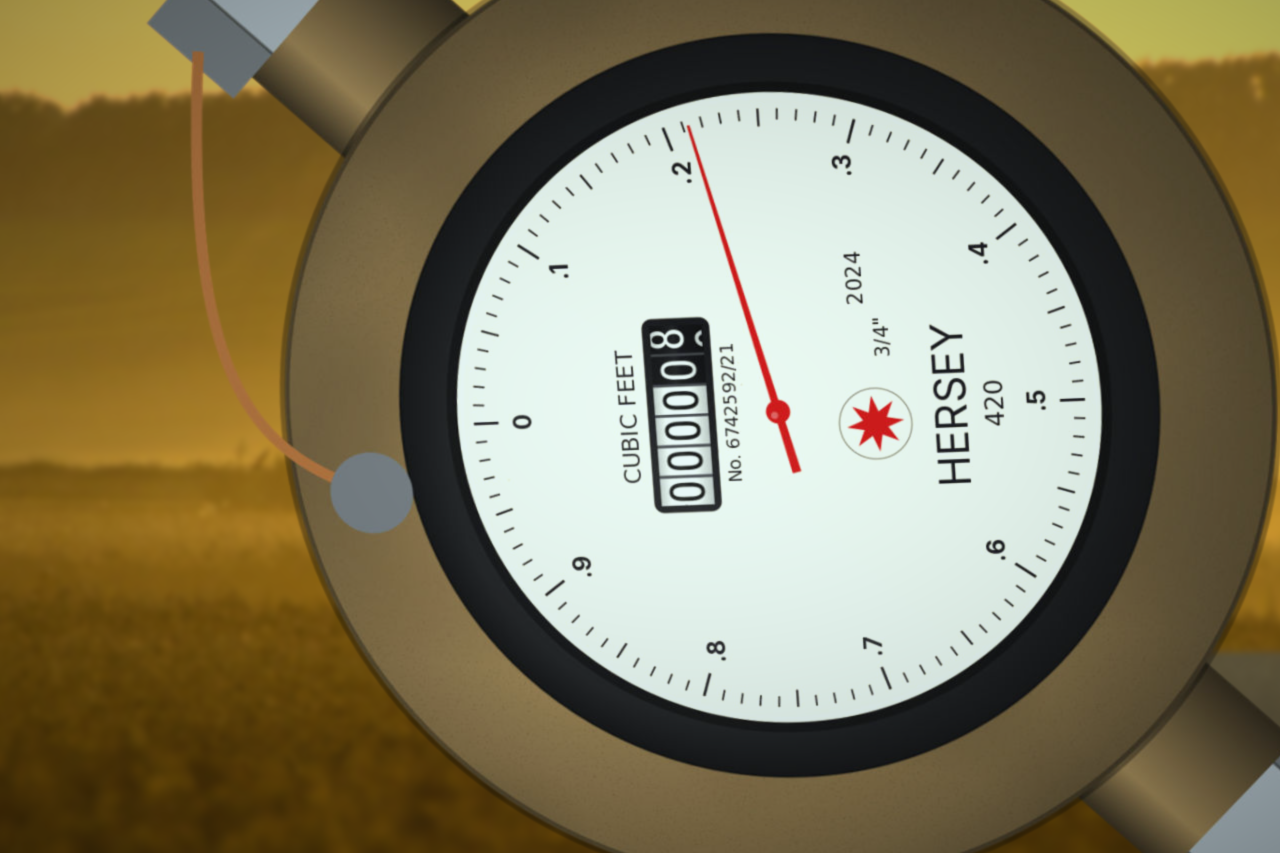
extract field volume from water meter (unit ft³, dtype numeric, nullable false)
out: 8.21 ft³
